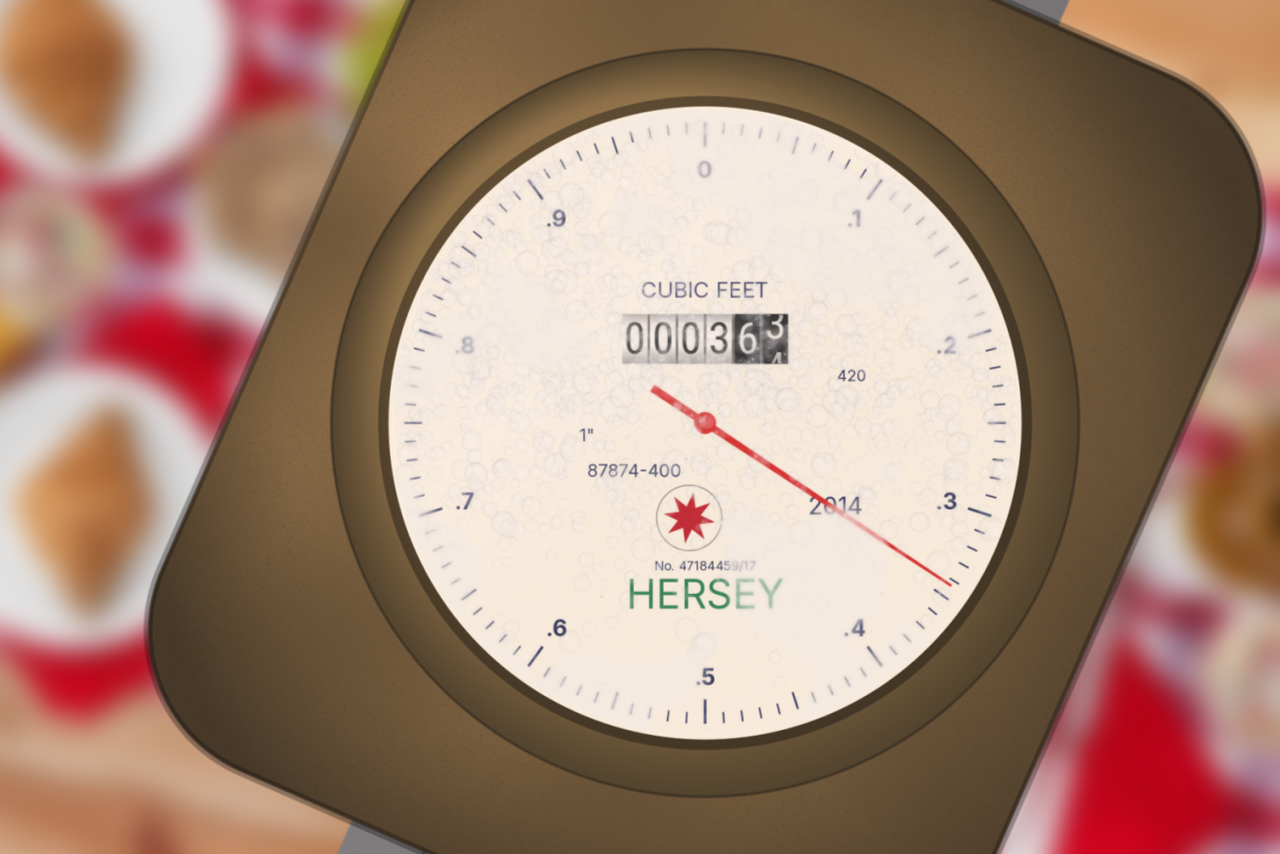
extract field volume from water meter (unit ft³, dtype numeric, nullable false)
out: 363.34 ft³
